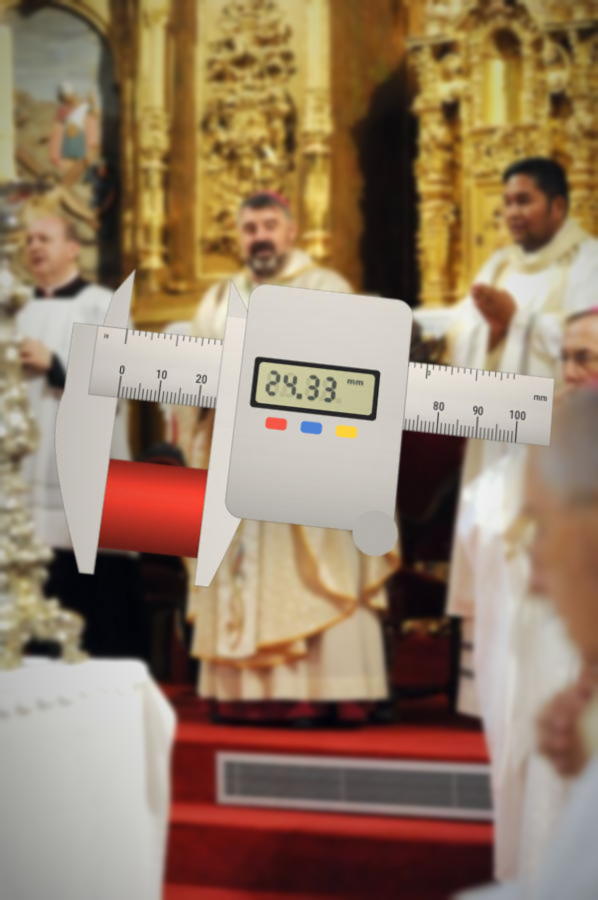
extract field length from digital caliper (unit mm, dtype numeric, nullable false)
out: 24.33 mm
